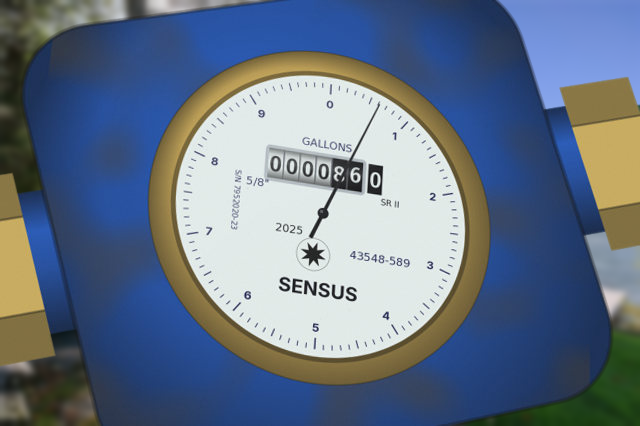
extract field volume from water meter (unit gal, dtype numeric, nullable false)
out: 860.6 gal
